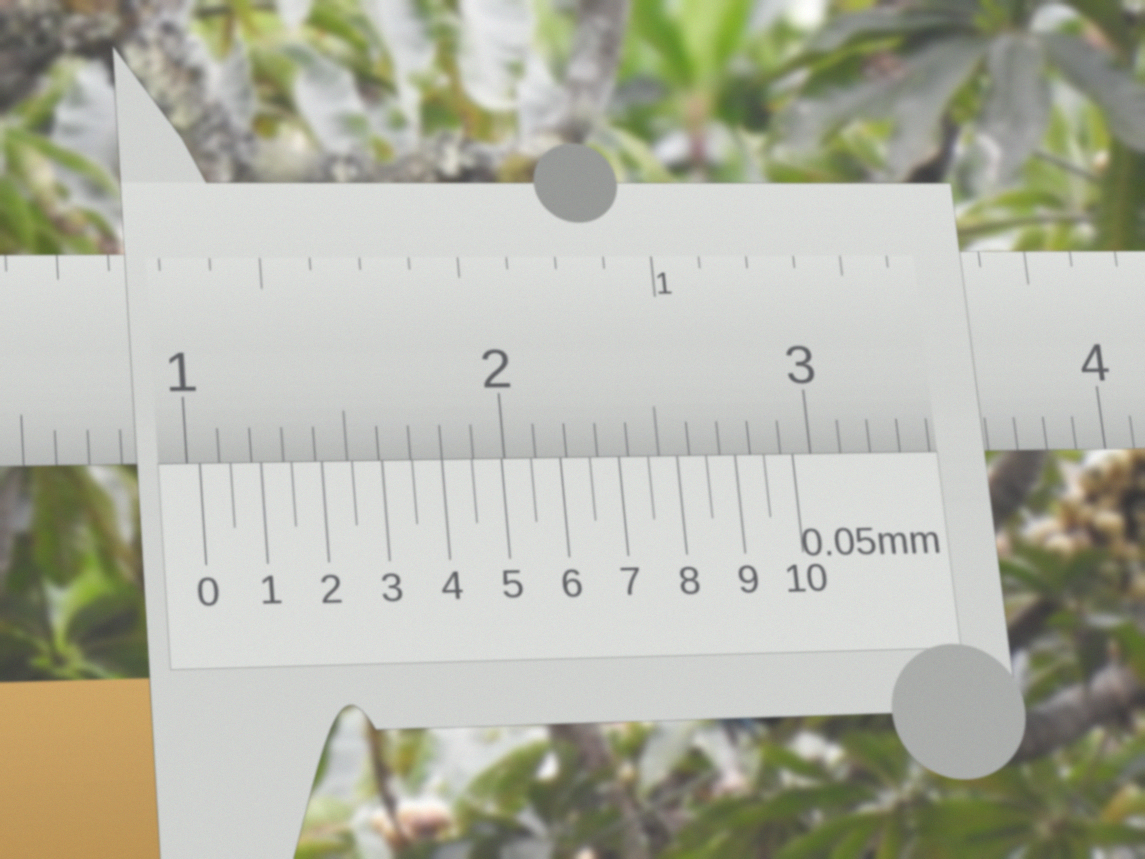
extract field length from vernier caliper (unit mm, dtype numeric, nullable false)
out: 10.40 mm
